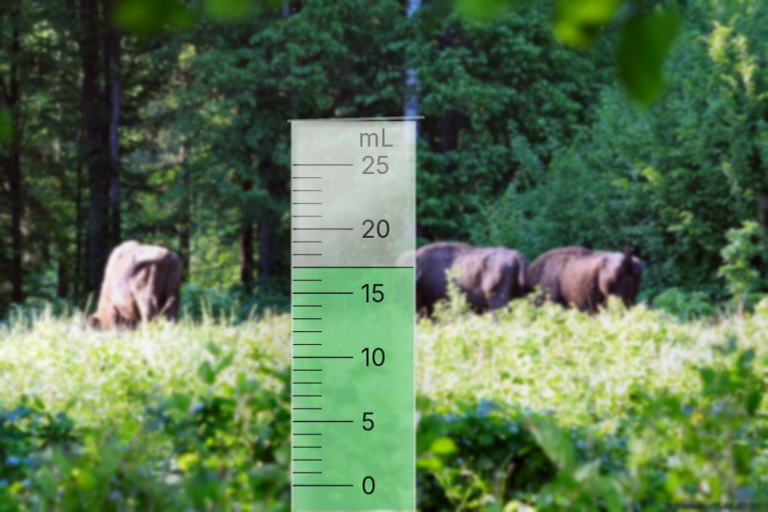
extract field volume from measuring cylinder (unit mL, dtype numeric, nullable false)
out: 17 mL
